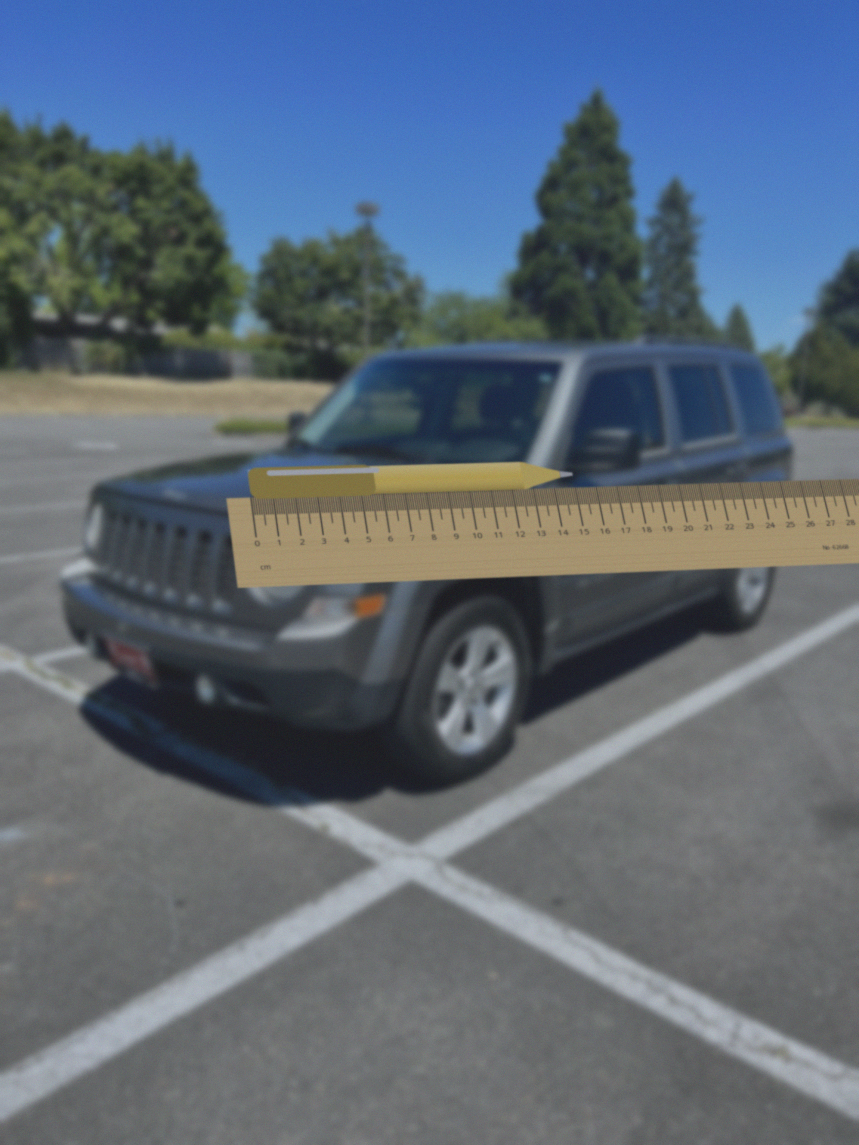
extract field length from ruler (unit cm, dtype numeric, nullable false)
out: 15 cm
